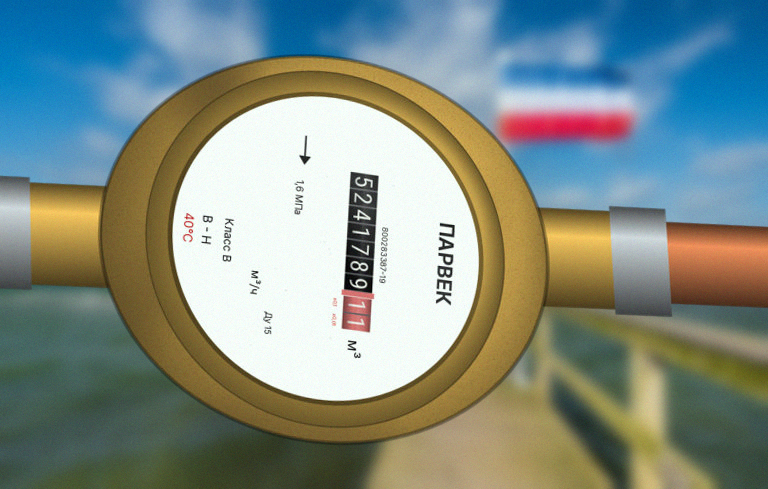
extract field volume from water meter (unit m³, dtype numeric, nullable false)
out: 5241789.11 m³
